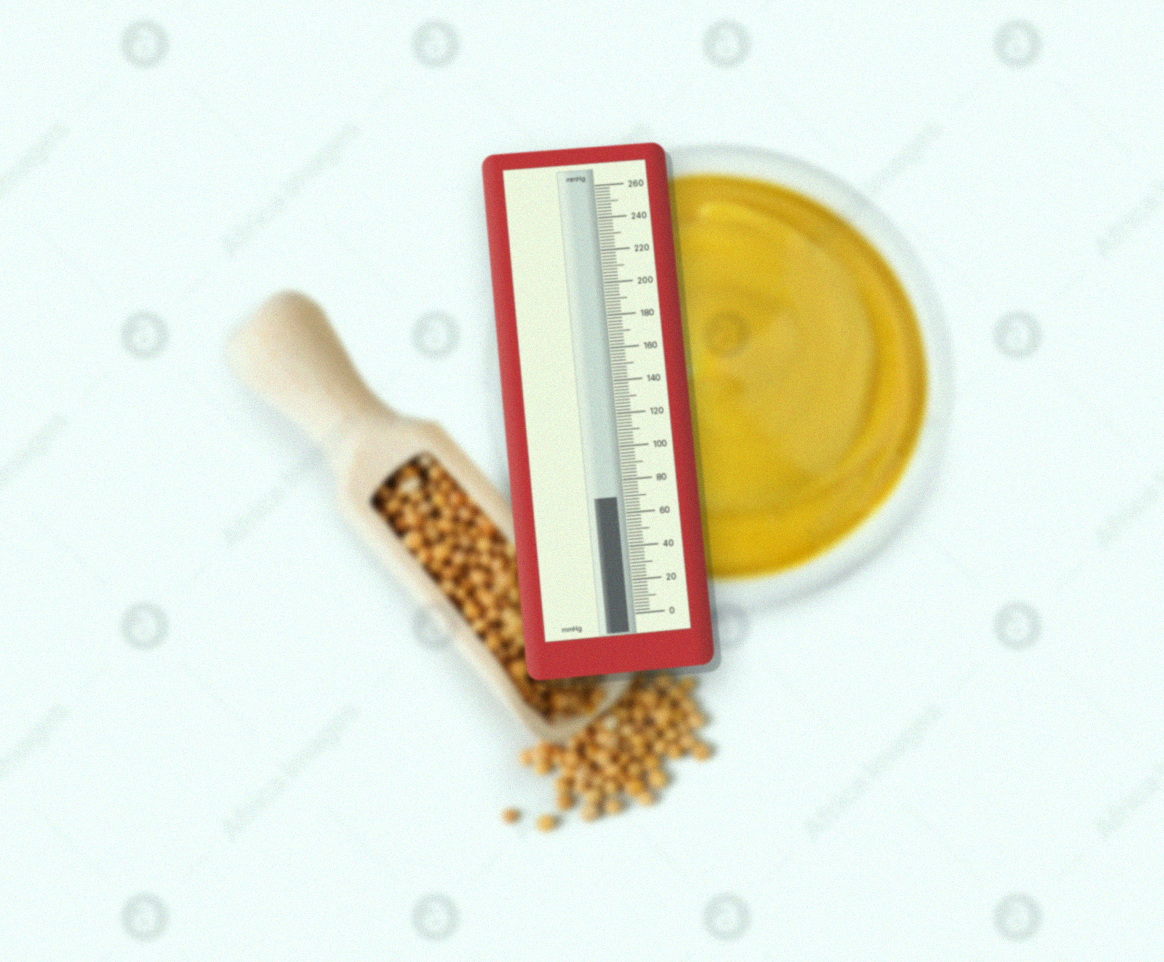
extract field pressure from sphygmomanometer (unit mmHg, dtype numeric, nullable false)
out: 70 mmHg
